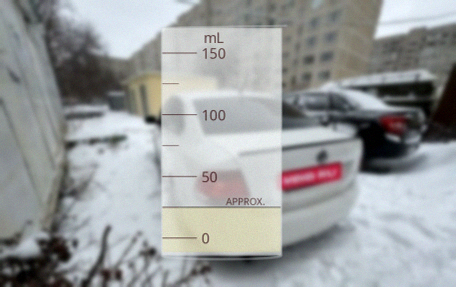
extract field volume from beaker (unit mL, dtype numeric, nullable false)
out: 25 mL
